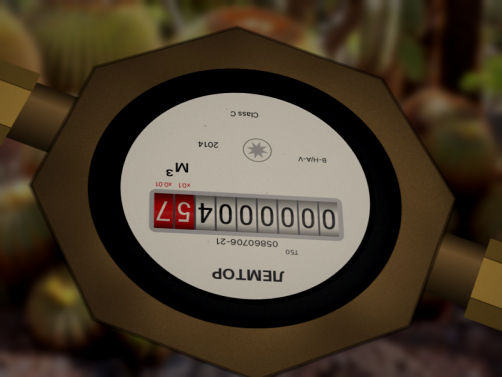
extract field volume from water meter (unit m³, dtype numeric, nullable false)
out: 4.57 m³
